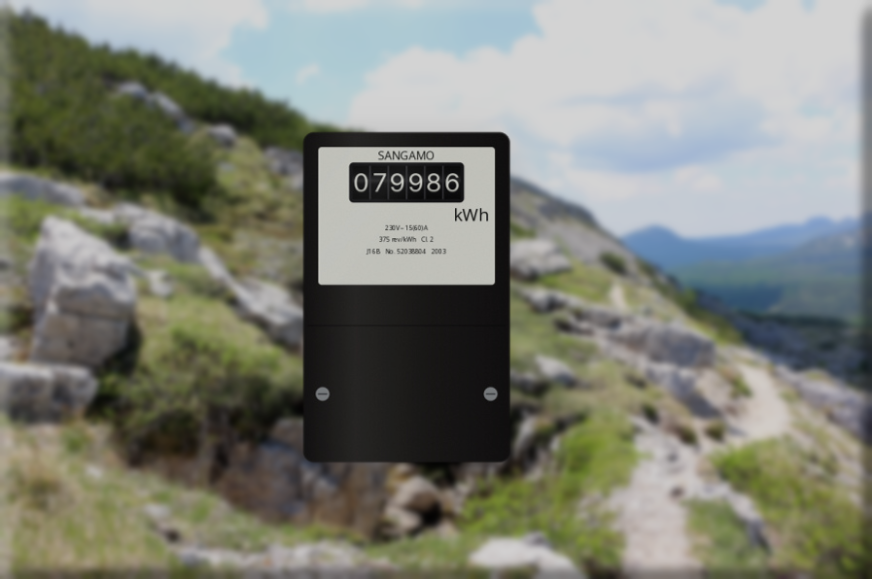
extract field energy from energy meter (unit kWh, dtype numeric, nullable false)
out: 79986 kWh
